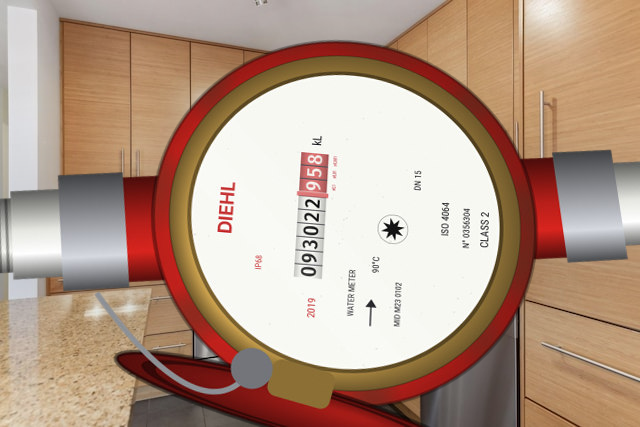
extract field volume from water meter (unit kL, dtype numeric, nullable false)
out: 93022.958 kL
